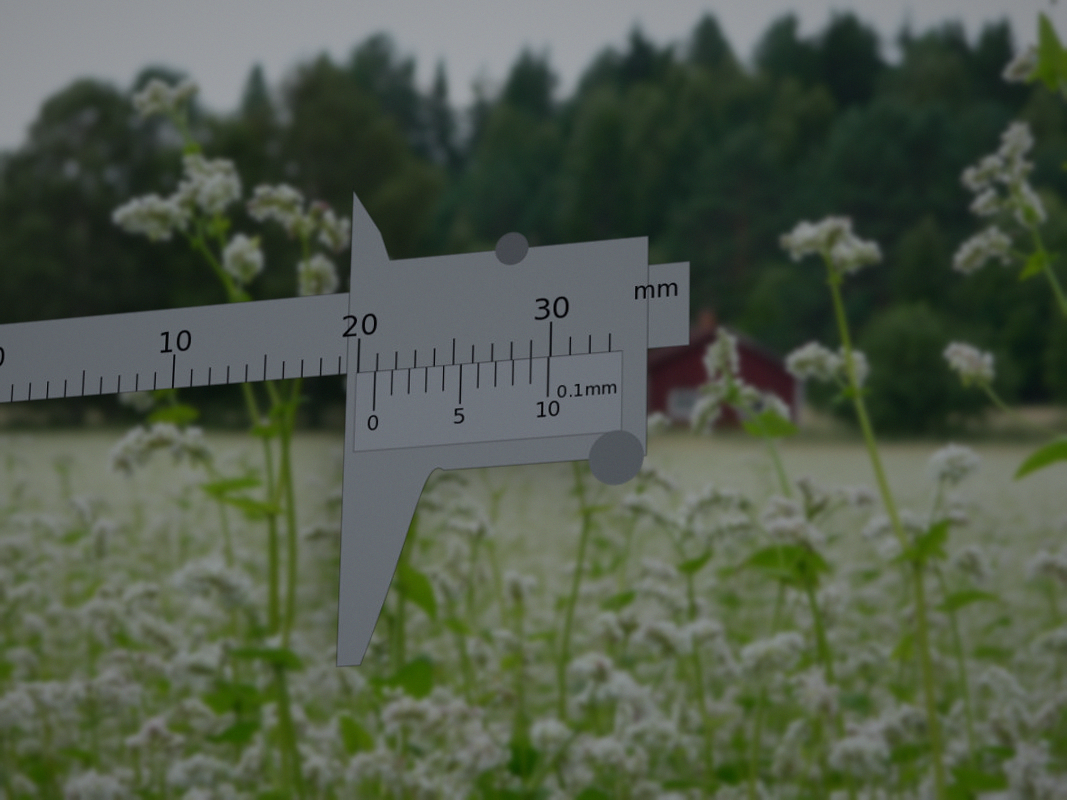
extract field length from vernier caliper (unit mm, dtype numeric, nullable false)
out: 20.9 mm
